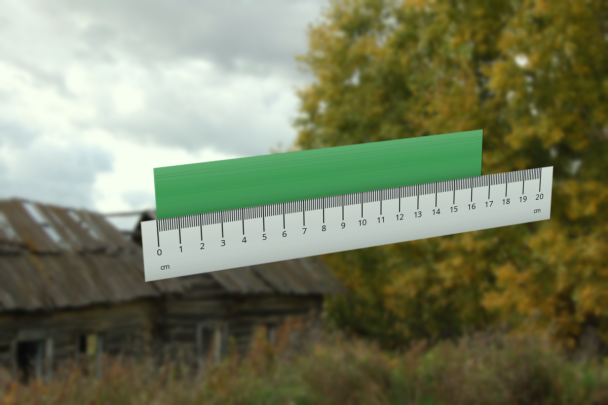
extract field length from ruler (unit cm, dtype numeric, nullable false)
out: 16.5 cm
